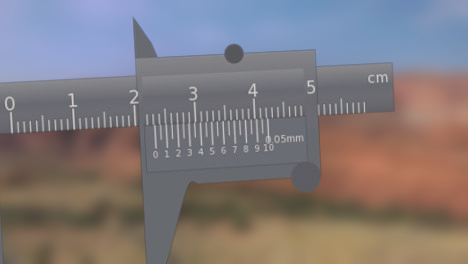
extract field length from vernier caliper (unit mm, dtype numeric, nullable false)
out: 23.2 mm
